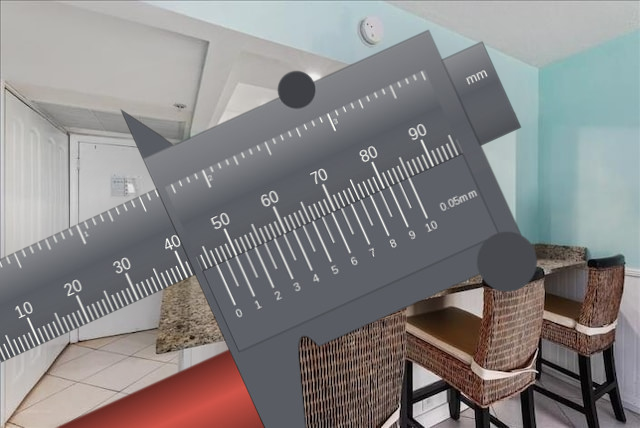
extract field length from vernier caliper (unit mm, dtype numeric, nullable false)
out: 46.0 mm
